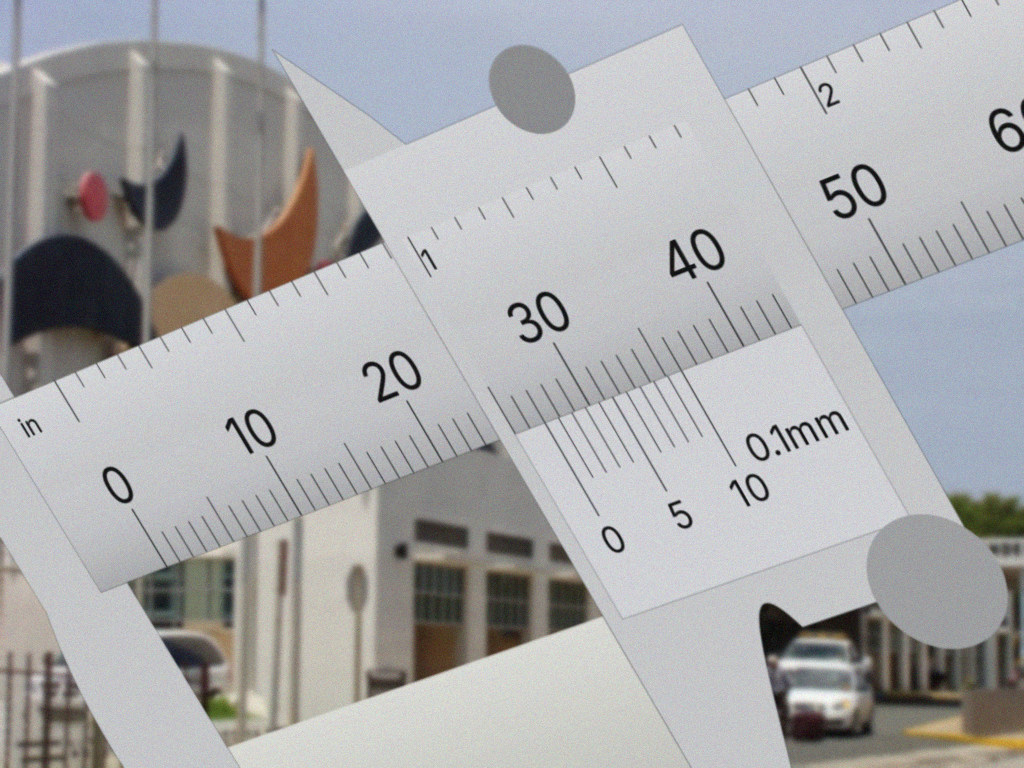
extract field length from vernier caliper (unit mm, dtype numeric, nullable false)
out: 27.0 mm
